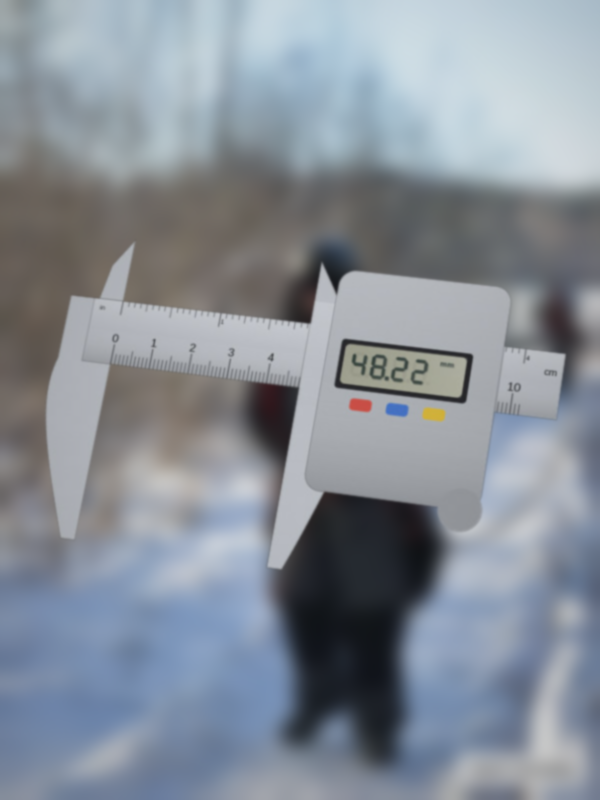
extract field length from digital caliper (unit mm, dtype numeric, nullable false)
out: 48.22 mm
